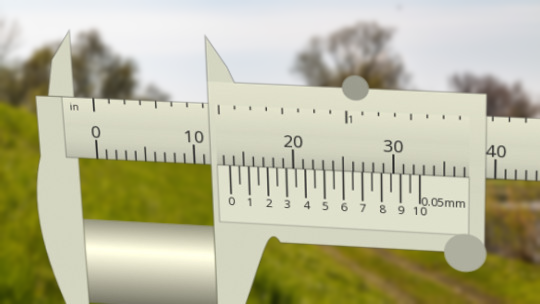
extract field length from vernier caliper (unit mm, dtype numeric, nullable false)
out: 13.6 mm
